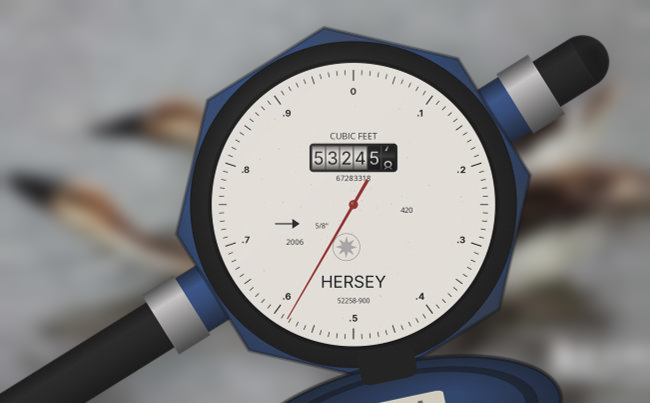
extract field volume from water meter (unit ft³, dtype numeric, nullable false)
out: 532457.58 ft³
